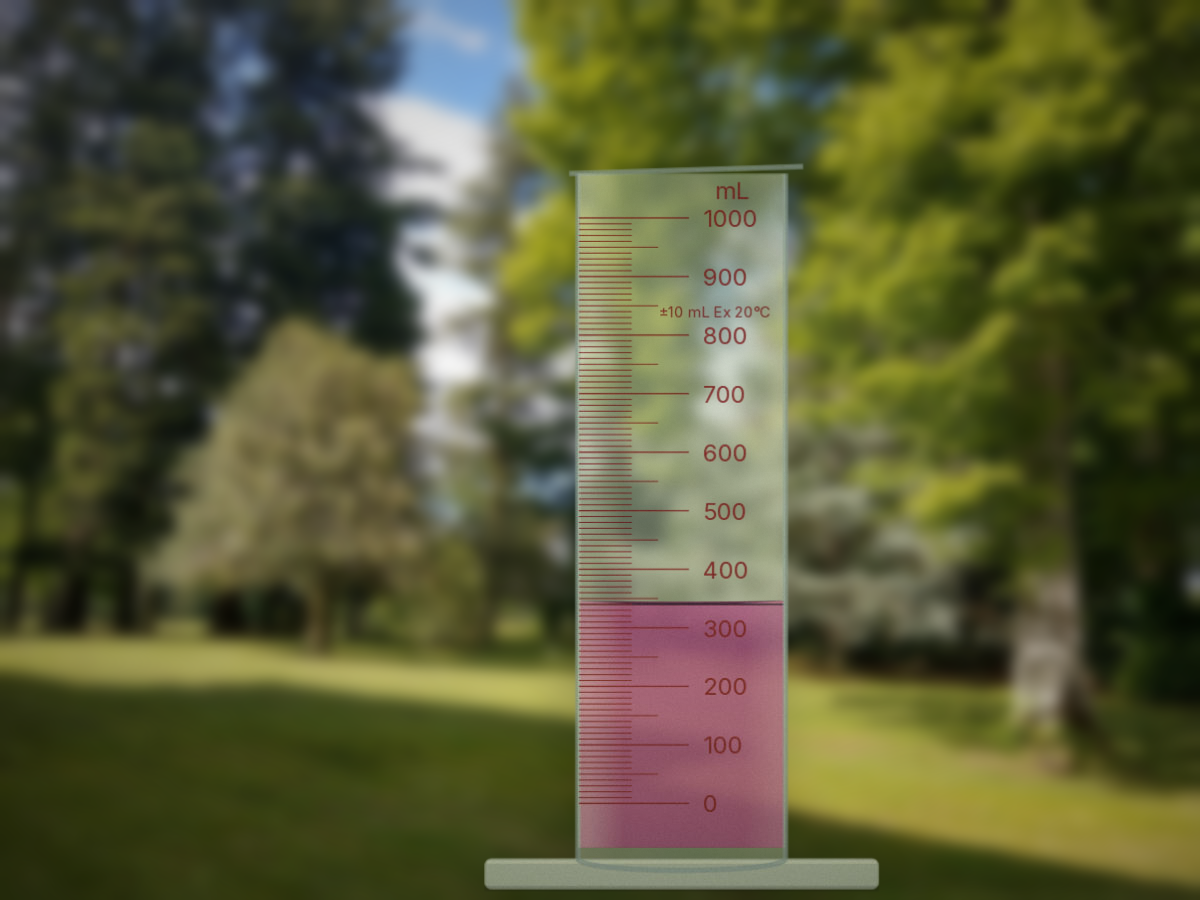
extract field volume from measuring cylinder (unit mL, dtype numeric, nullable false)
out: 340 mL
